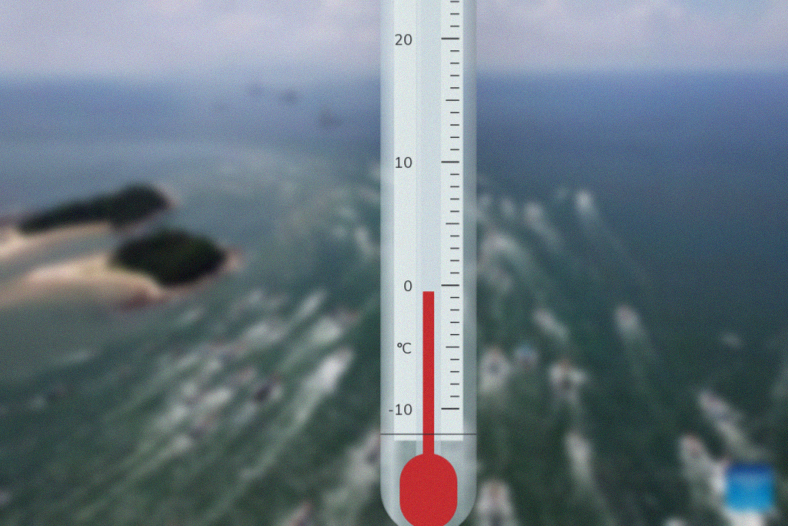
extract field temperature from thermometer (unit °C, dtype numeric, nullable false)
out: -0.5 °C
